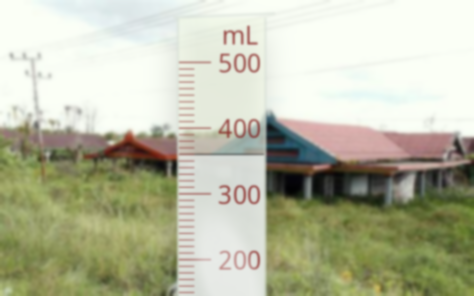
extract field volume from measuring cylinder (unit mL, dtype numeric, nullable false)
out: 360 mL
